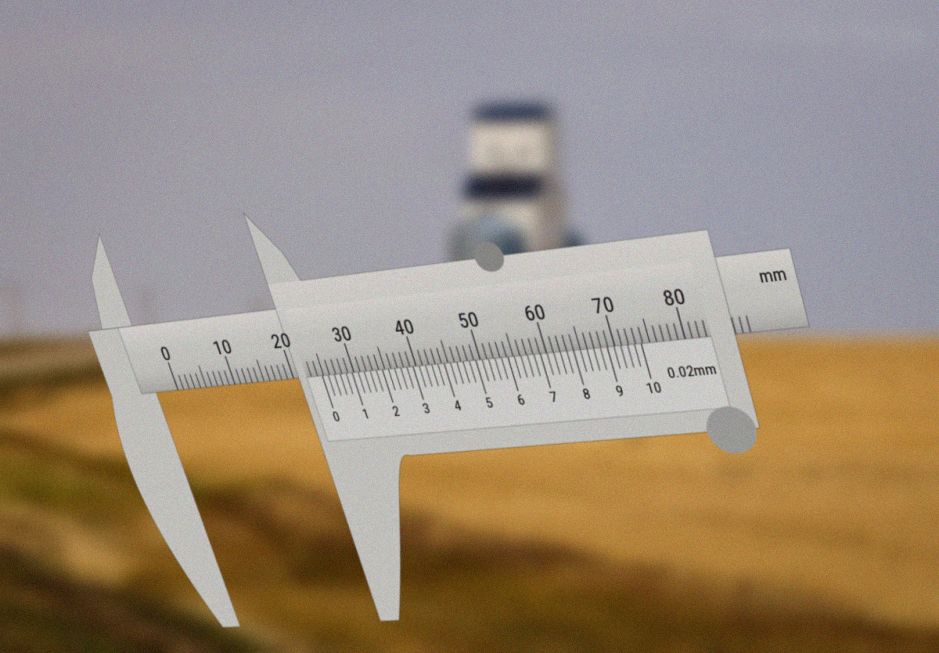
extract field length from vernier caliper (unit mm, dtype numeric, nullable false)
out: 24.8 mm
